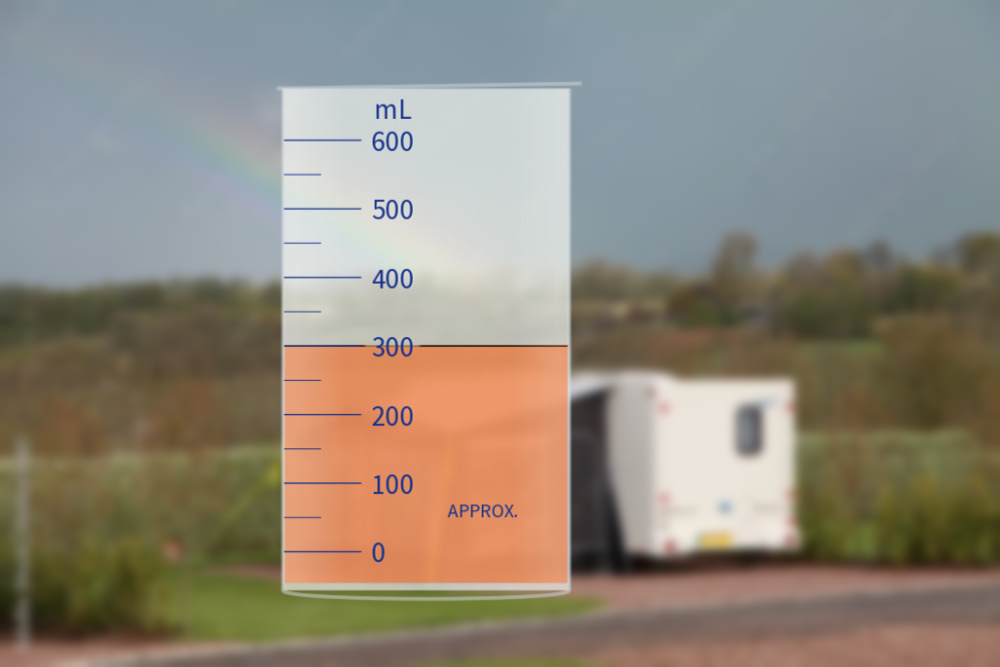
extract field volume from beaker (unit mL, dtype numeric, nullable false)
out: 300 mL
